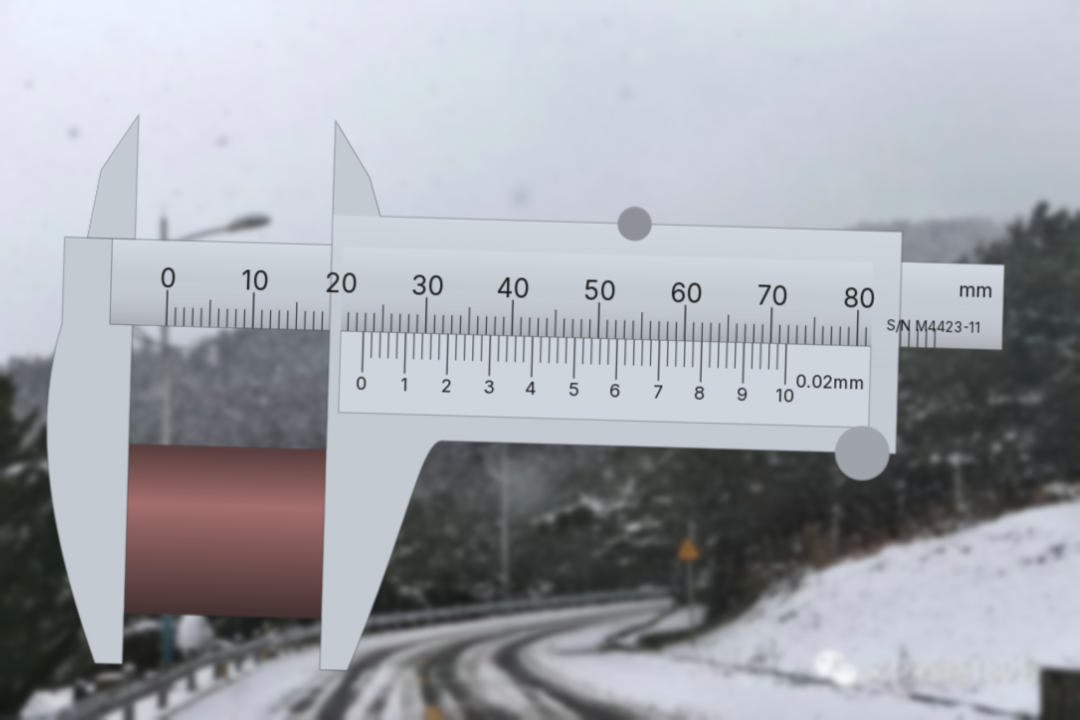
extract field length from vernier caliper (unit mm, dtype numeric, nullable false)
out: 22.8 mm
